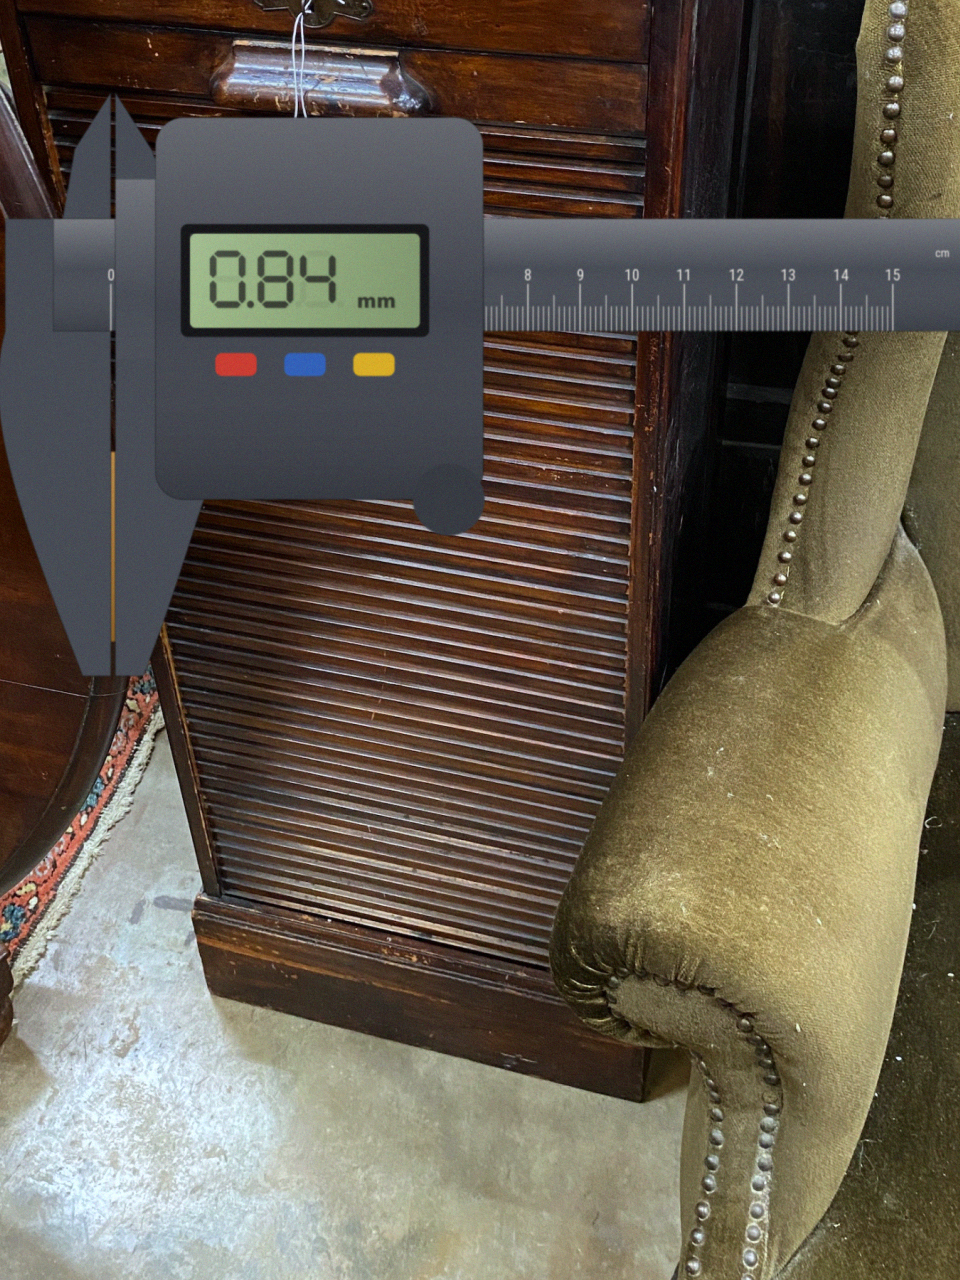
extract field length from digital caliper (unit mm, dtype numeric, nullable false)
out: 0.84 mm
